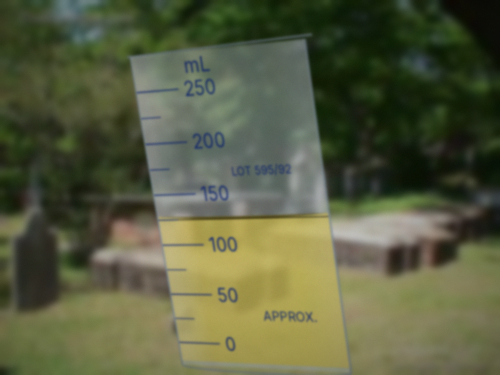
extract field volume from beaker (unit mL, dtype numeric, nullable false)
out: 125 mL
